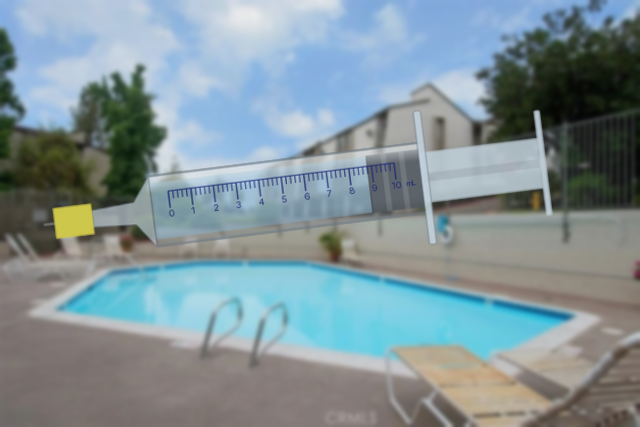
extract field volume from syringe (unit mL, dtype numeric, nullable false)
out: 8.8 mL
